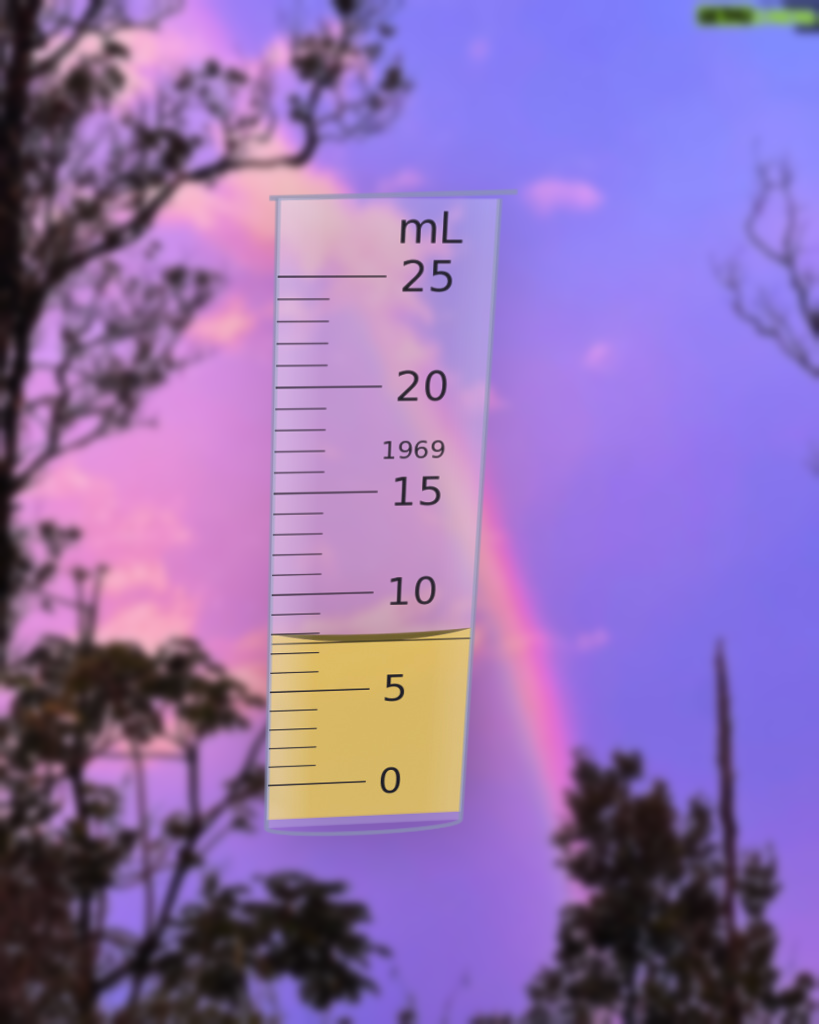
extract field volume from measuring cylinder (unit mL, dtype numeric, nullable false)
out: 7.5 mL
